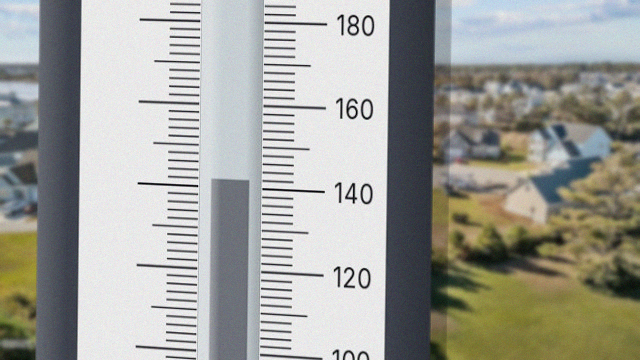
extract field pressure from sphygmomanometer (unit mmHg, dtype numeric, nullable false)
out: 142 mmHg
